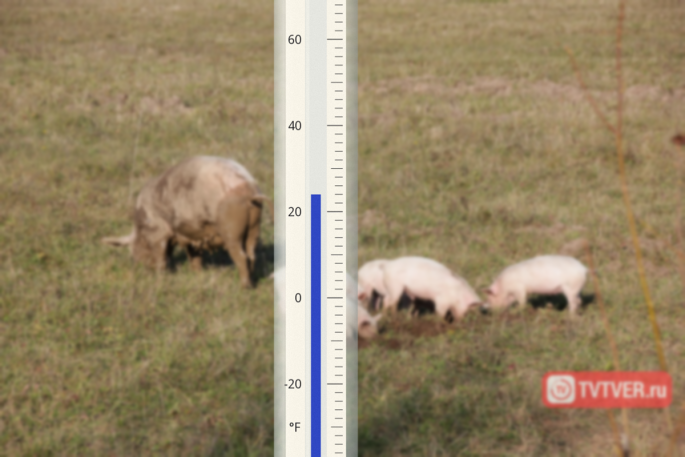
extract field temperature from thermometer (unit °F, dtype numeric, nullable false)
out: 24 °F
